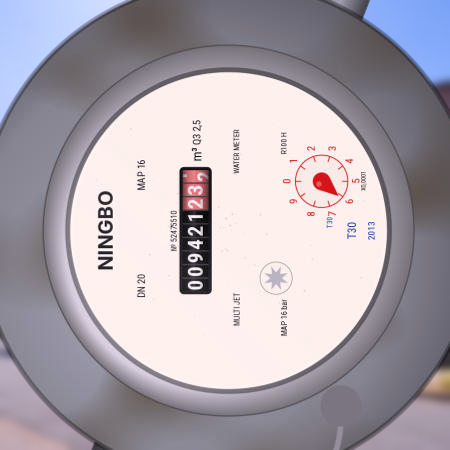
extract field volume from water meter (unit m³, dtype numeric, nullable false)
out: 9421.2316 m³
